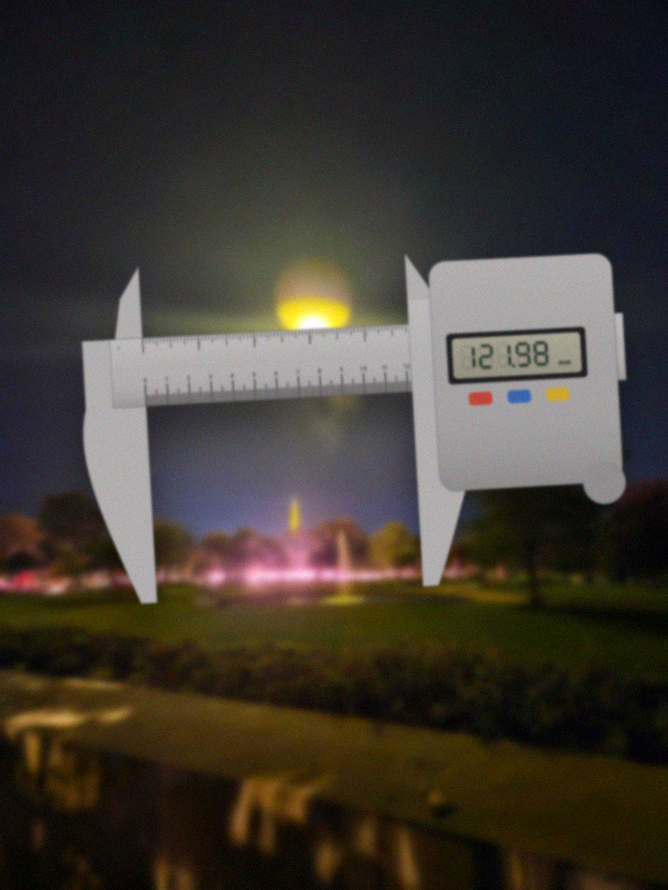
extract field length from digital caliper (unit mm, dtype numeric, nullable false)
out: 121.98 mm
